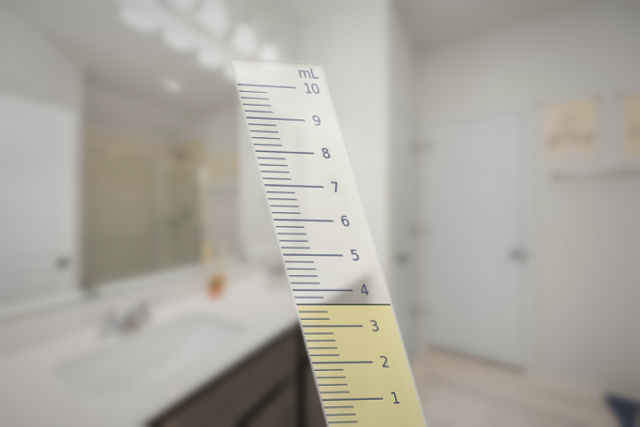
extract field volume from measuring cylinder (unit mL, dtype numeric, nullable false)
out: 3.6 mL
